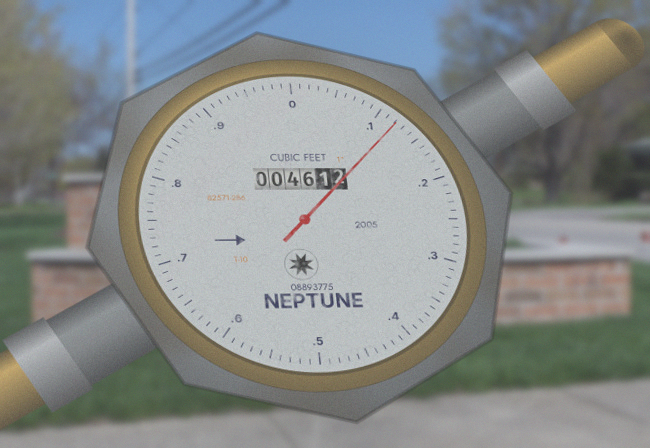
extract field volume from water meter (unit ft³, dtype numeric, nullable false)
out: 4612.12 ft³
